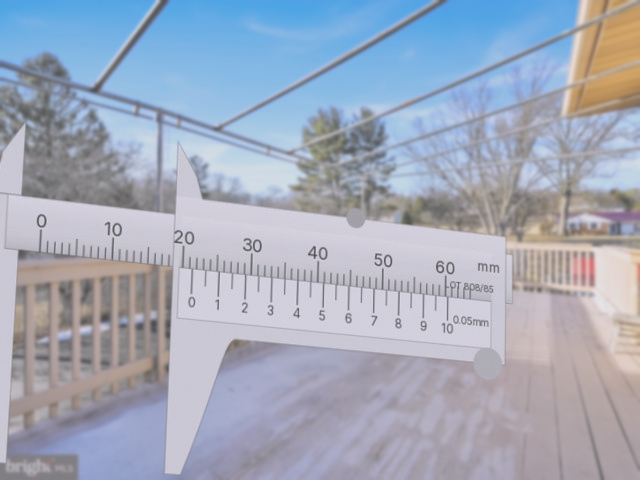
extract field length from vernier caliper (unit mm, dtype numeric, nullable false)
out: 21.4 mm
